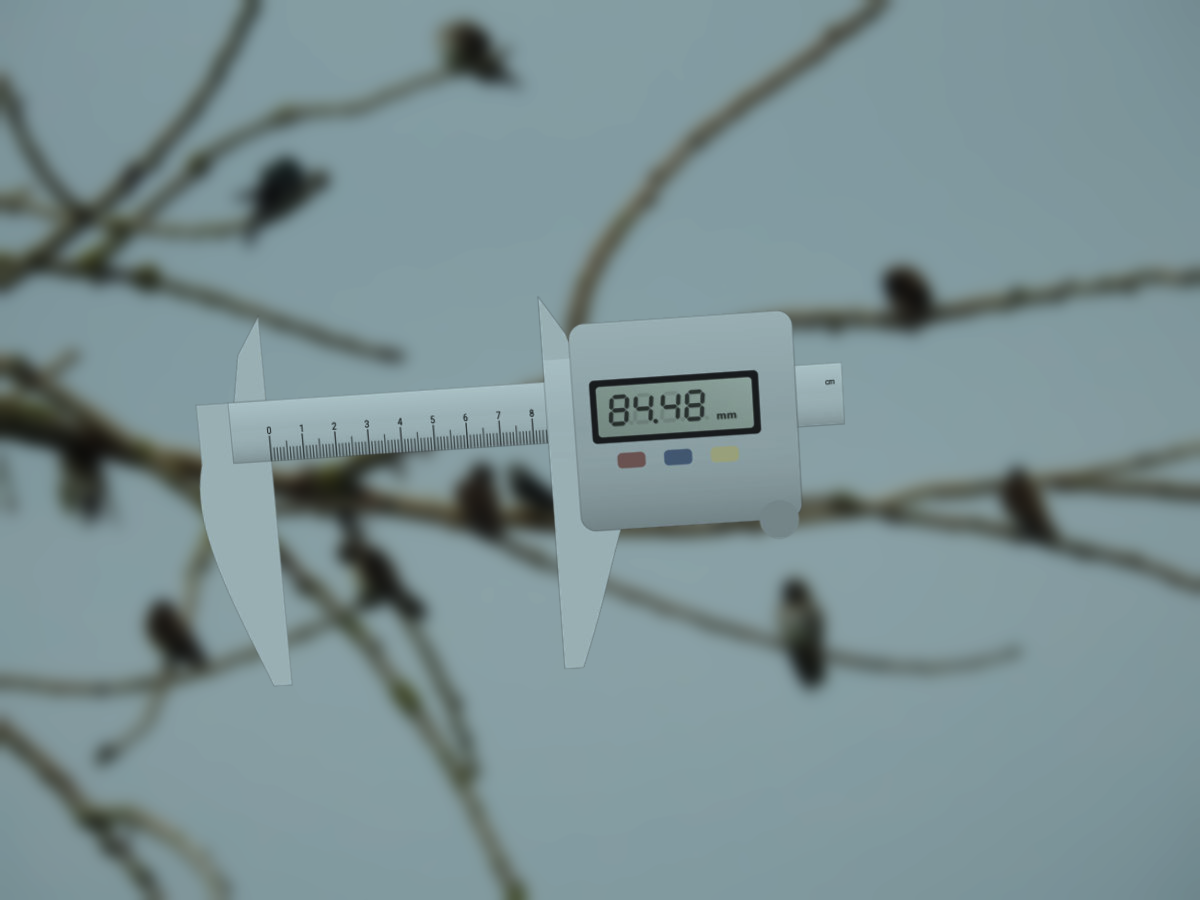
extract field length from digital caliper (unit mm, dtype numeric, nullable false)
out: 84.48 mm
